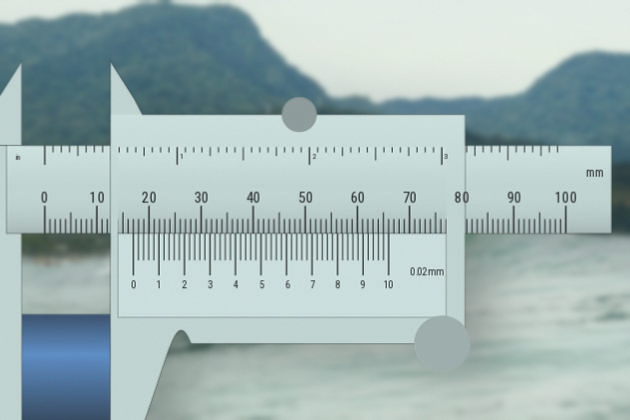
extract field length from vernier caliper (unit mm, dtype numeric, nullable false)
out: 17.0 mm
